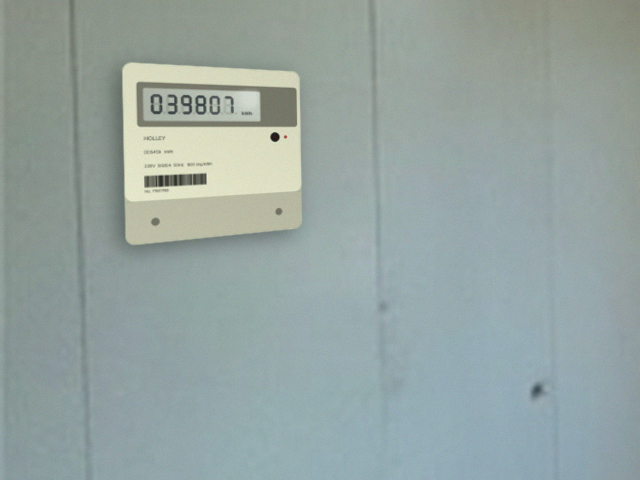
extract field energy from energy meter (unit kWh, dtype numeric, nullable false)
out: 39807 kWh
